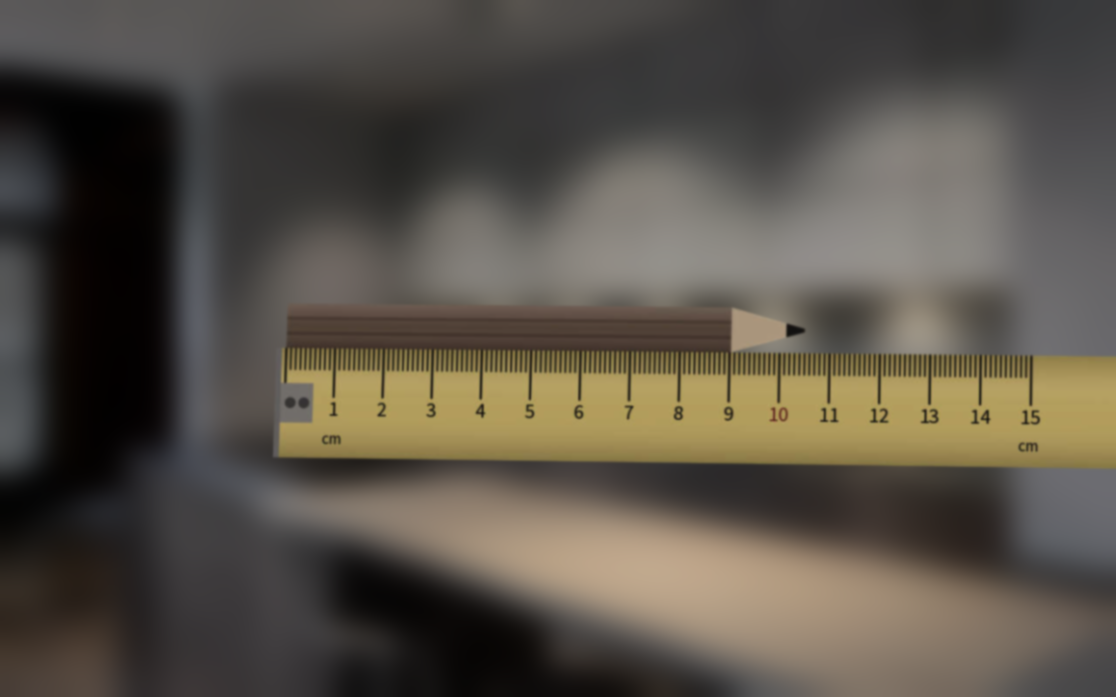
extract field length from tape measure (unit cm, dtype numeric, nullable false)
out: 10.5 cm
